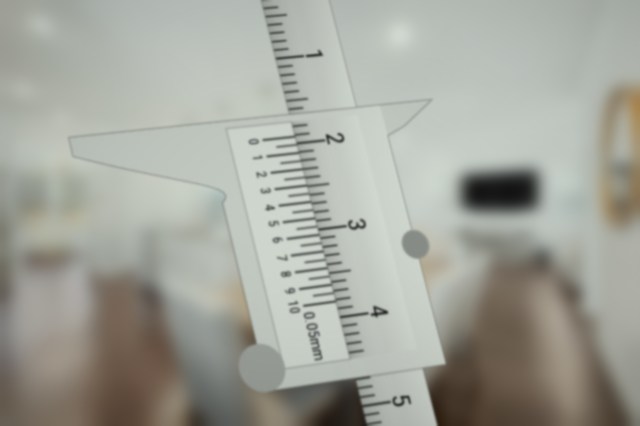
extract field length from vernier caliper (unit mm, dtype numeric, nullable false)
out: 19.2 mm
